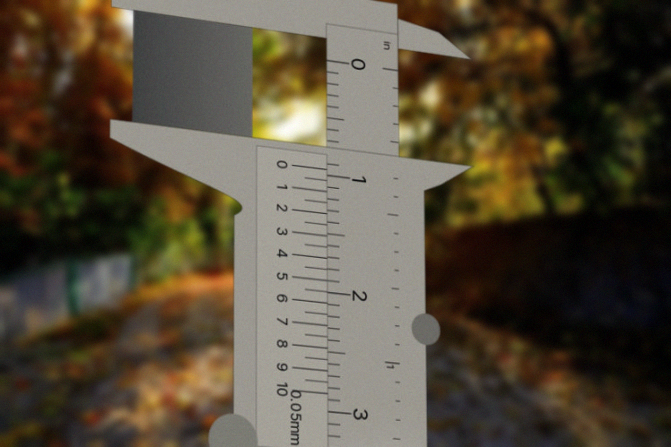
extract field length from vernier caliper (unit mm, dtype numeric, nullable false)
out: 9.5 mm
